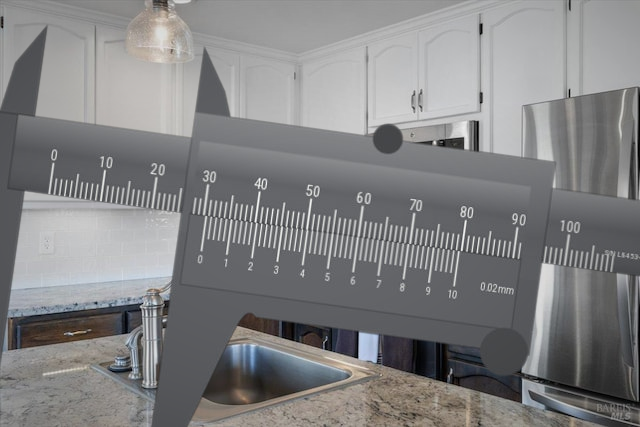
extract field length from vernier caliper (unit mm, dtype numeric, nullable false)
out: 30.5 mm
